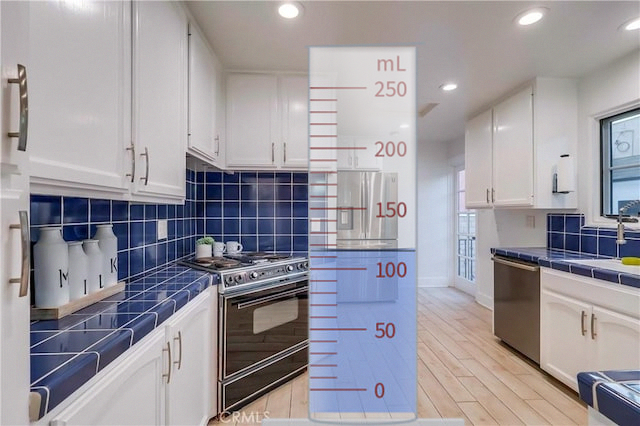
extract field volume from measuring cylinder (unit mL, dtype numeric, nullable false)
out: 115 mL
